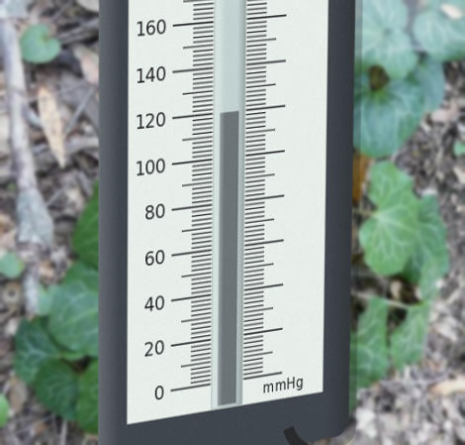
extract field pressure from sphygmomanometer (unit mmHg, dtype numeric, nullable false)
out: 120 mmHg
